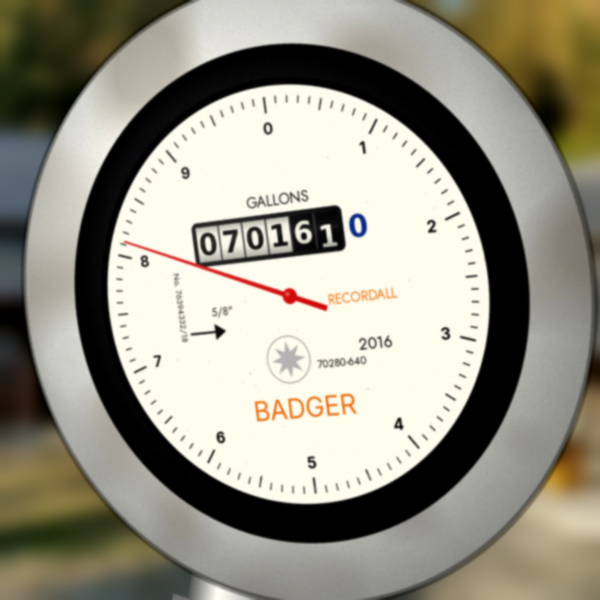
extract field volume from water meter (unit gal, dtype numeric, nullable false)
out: 701608.1 gal
